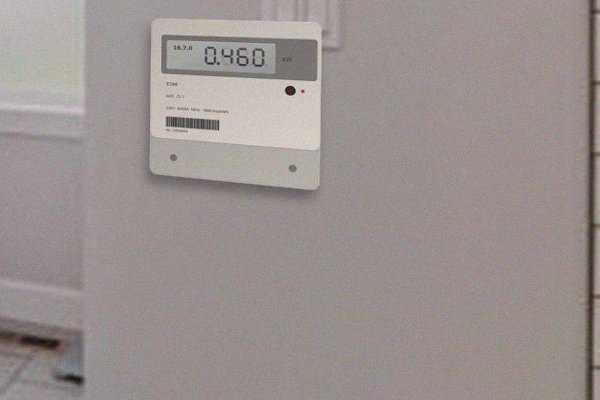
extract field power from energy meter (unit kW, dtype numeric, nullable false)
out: 0.460 kW
